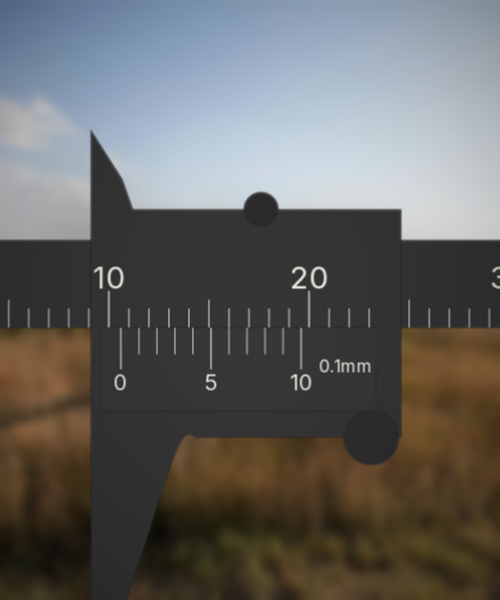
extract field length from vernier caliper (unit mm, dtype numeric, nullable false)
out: 10.6 mm
